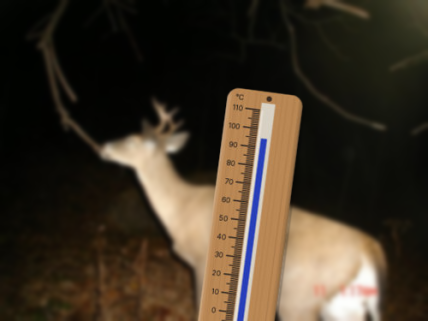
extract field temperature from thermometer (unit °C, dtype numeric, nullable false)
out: 95 °C
